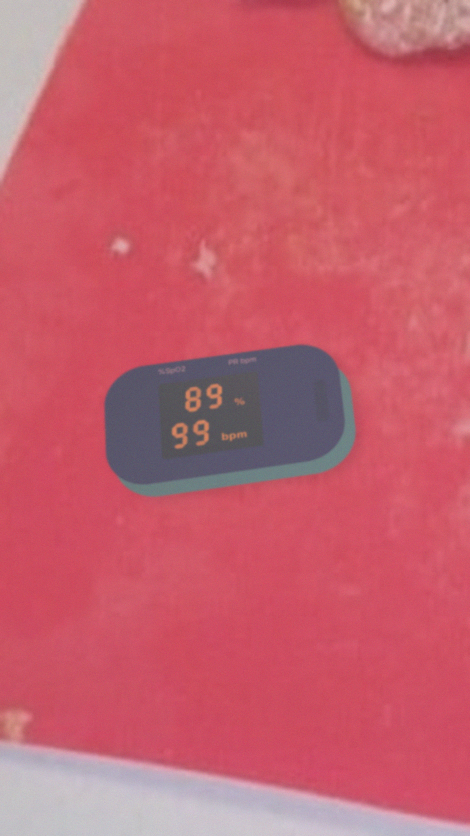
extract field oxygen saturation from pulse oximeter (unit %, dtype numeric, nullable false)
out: 89 %
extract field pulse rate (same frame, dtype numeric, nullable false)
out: 99 bpm
